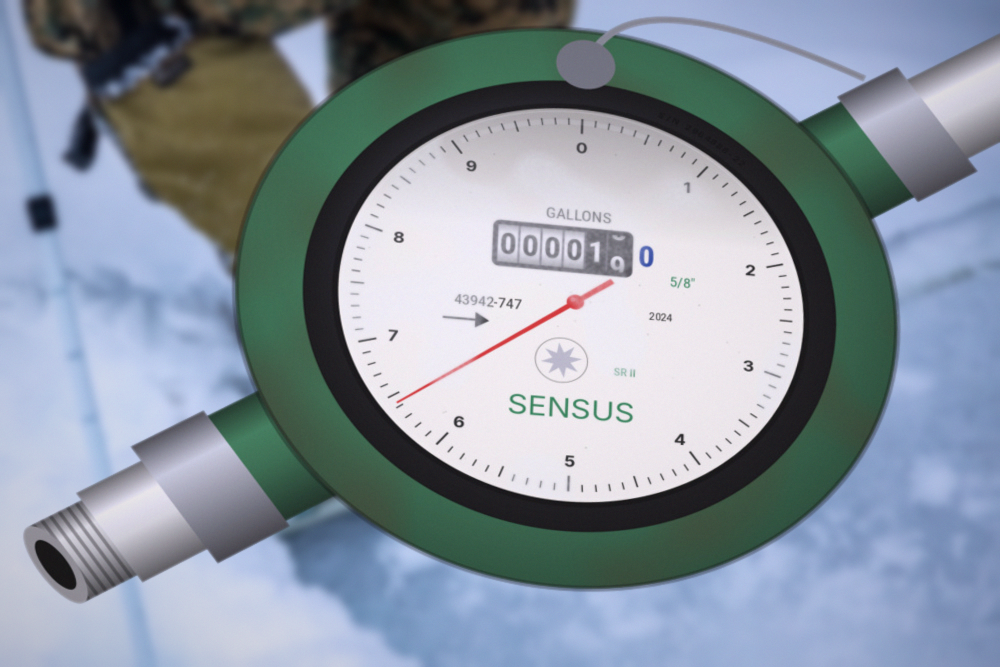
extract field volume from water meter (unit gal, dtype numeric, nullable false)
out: 186.4 gal
